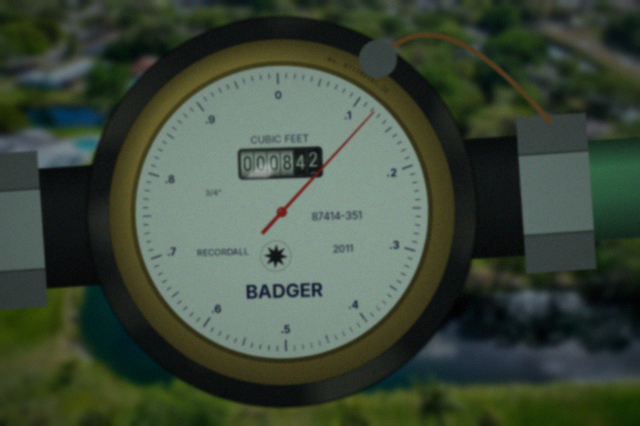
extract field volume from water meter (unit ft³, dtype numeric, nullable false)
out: 842.12 ft³
